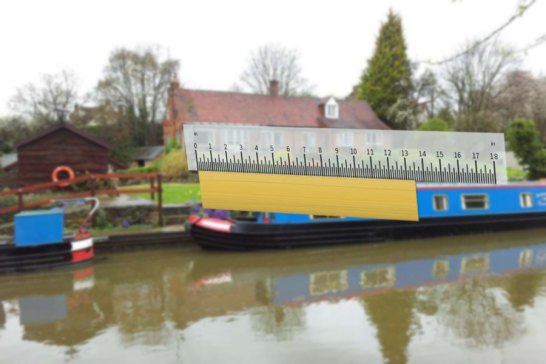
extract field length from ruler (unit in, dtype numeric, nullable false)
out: 13.5 in
